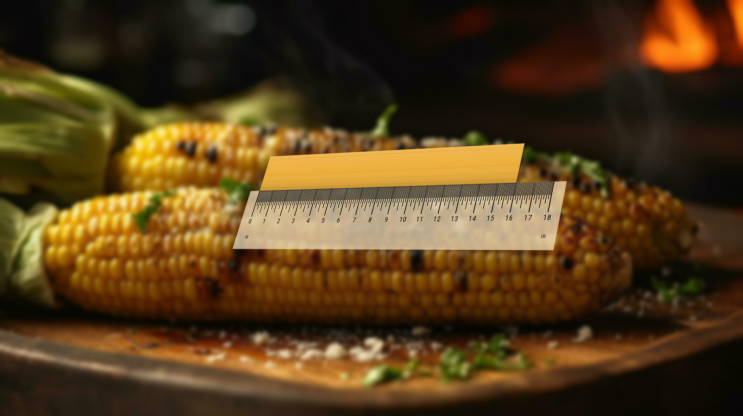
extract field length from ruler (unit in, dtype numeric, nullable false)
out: 16 in
